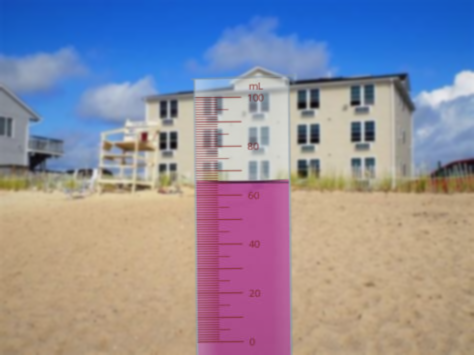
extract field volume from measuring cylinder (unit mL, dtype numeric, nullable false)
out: 65 mL
